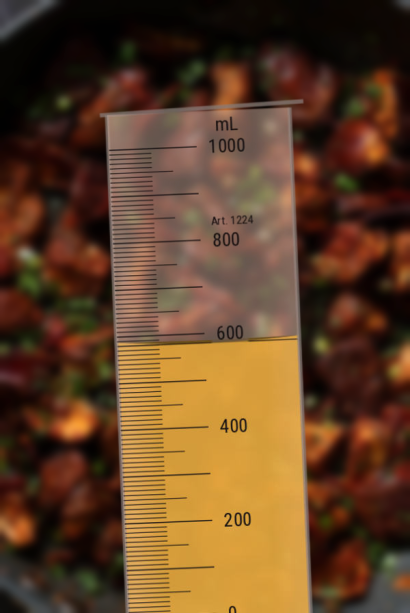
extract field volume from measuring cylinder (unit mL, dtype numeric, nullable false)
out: 580 mL
